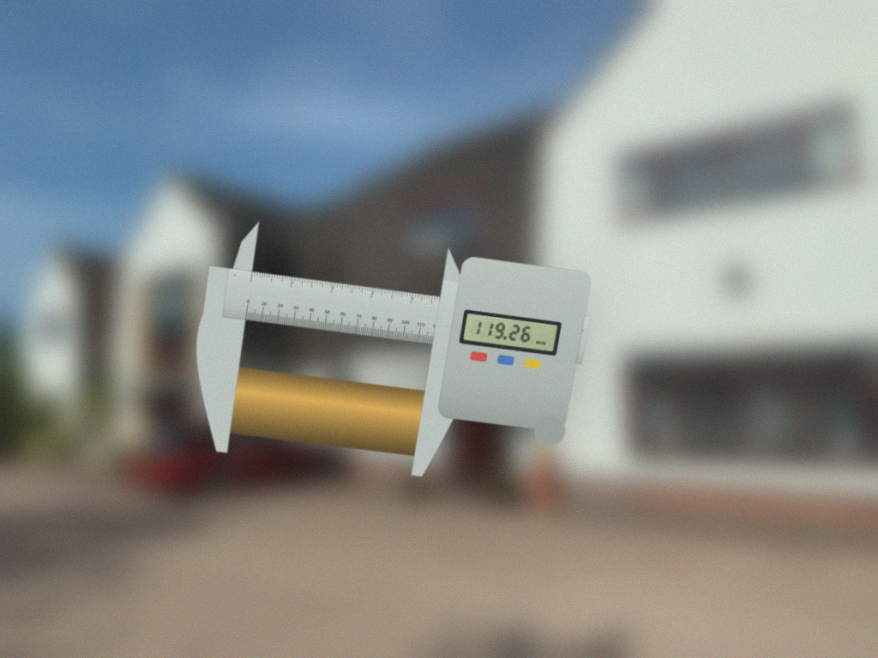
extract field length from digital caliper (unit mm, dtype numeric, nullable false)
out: 119.26 mm
